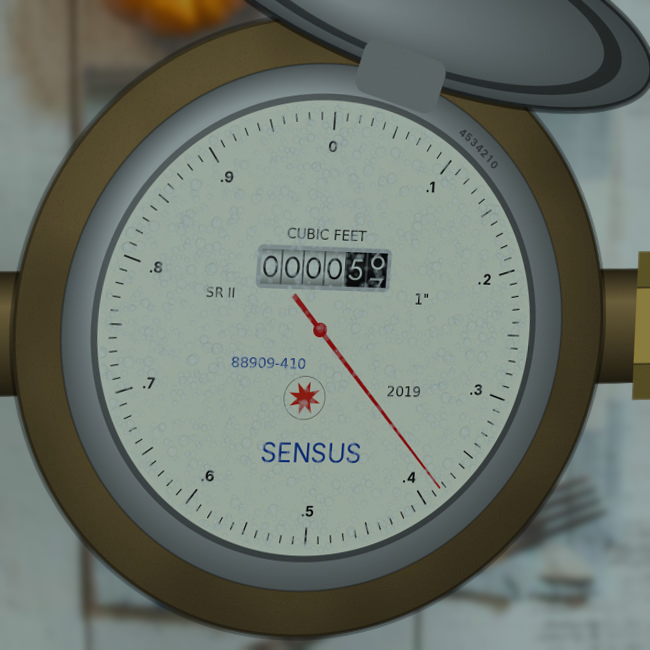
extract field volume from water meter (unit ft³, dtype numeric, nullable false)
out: 56.38 ft³
